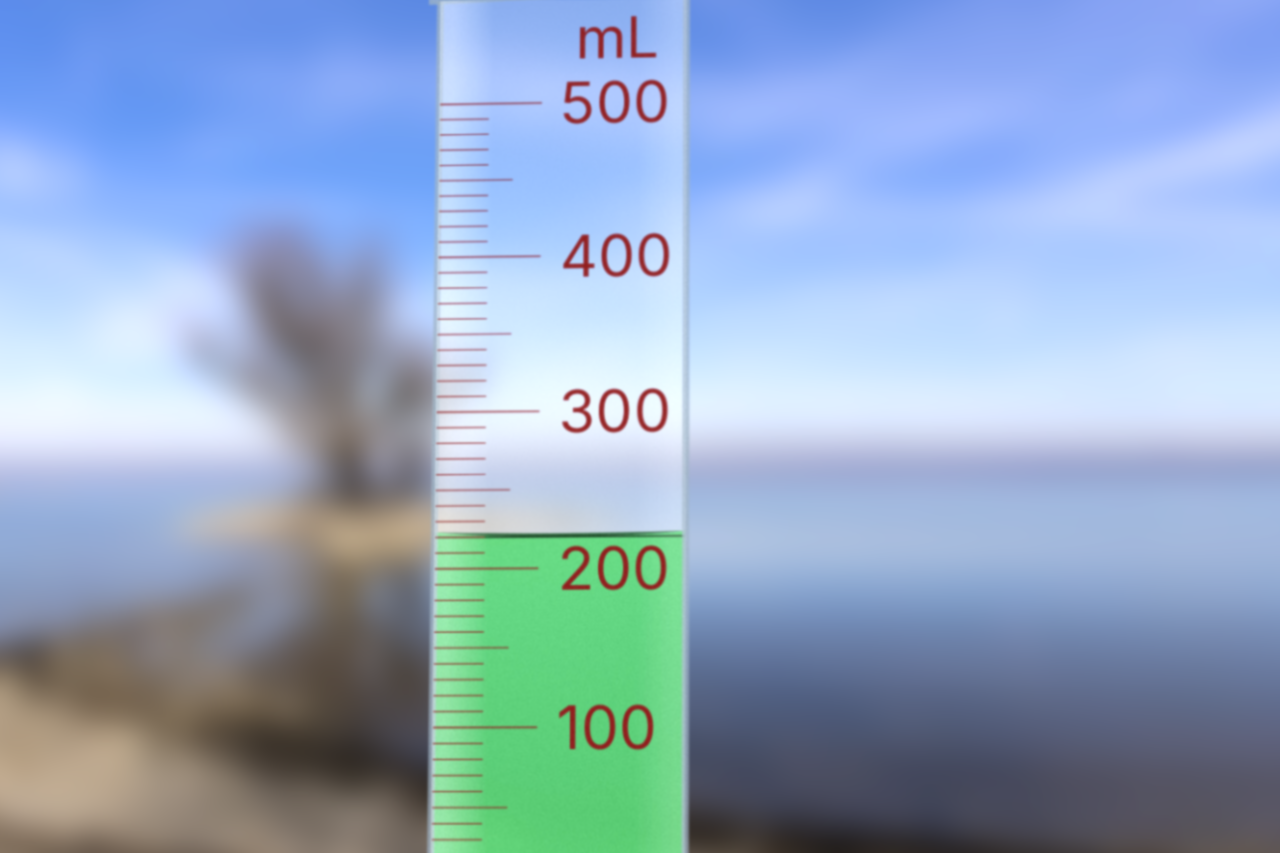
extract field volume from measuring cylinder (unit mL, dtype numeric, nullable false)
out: 220 mL
